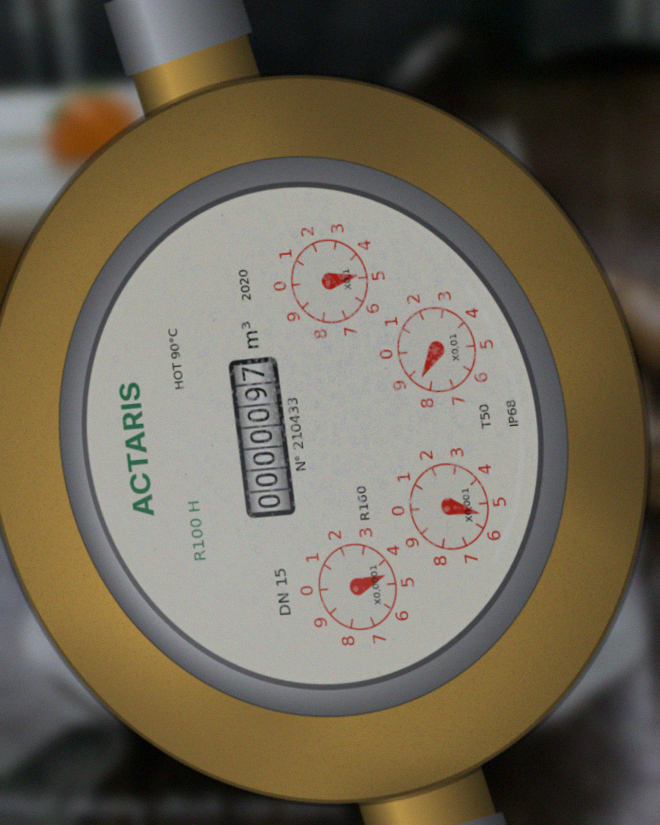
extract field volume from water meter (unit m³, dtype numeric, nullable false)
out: 97.4854 m³
